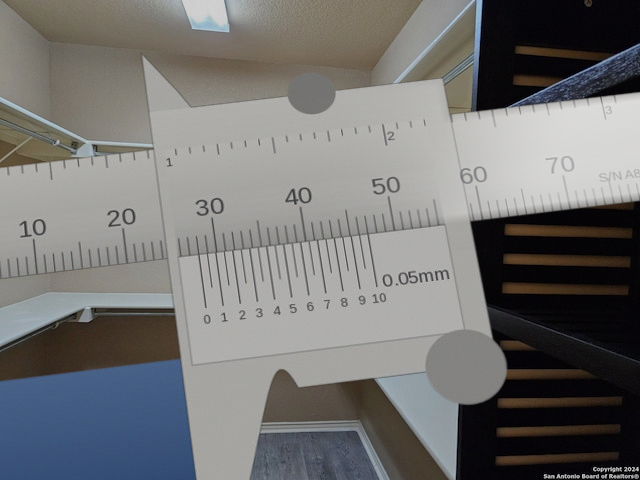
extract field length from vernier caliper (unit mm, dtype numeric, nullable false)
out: 28.0 mm
